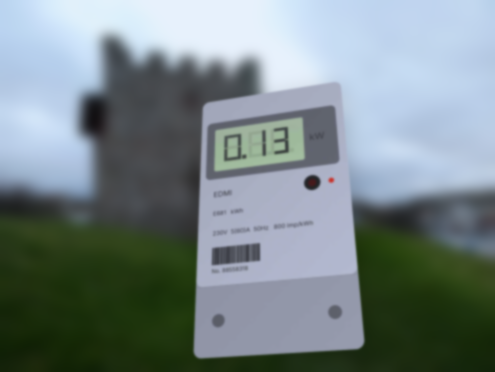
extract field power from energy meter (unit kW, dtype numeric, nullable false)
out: 0.13 kW
